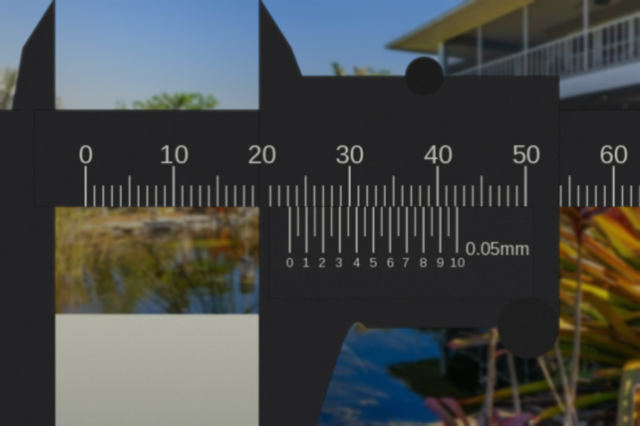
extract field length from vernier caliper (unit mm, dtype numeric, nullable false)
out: 23.2 mm
